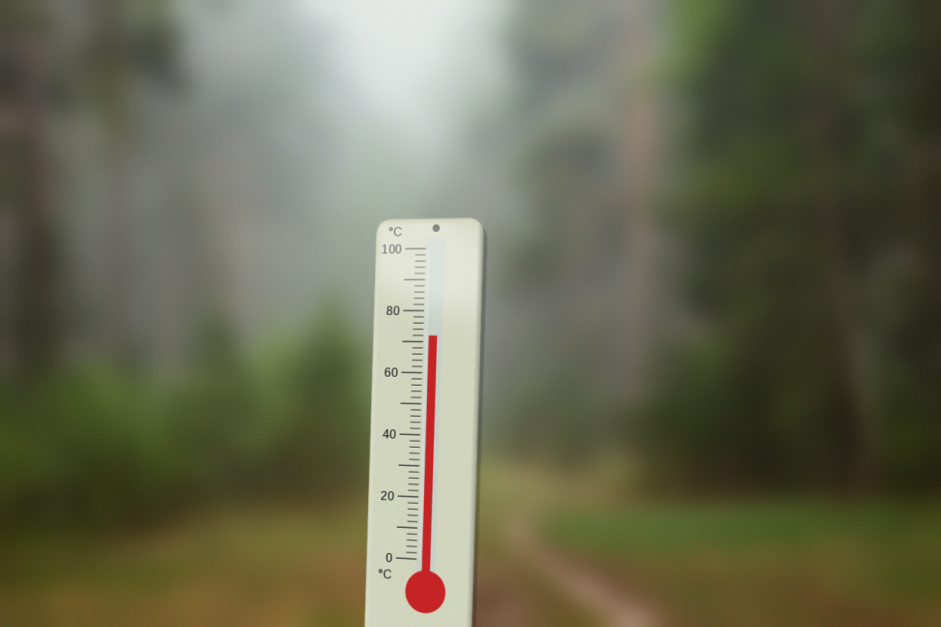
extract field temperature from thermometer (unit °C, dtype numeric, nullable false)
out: 72 °C
